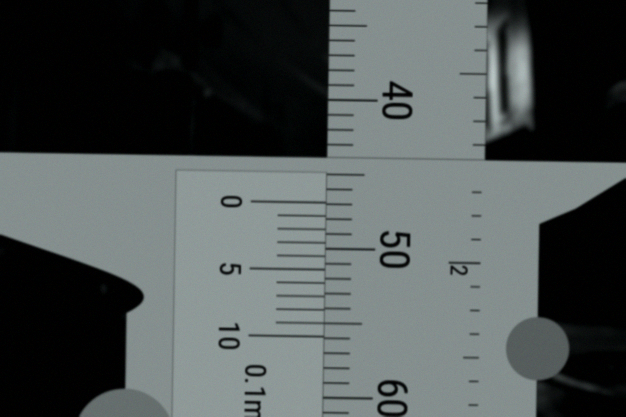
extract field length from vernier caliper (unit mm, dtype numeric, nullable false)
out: 46.9 mm
